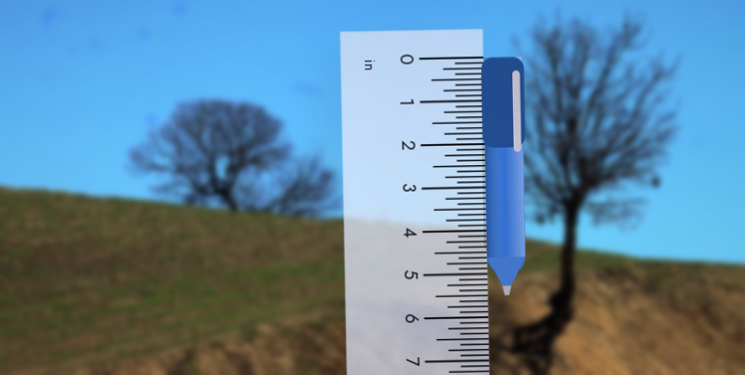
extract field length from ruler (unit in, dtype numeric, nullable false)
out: 5.5 in
